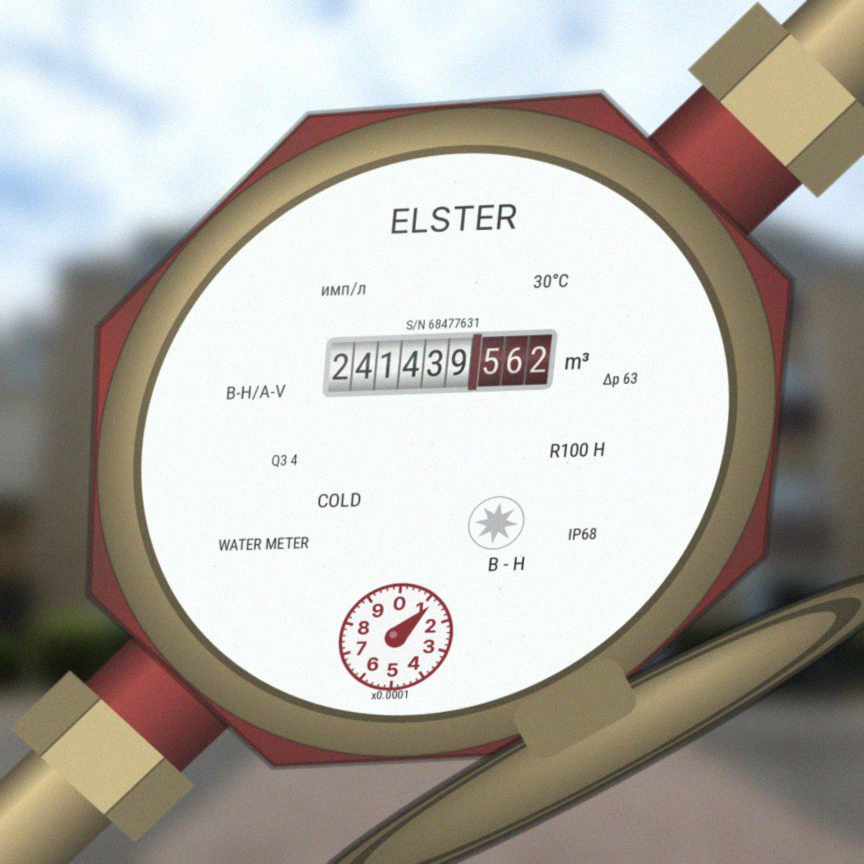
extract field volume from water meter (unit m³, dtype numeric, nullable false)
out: 241439.5621 m³
